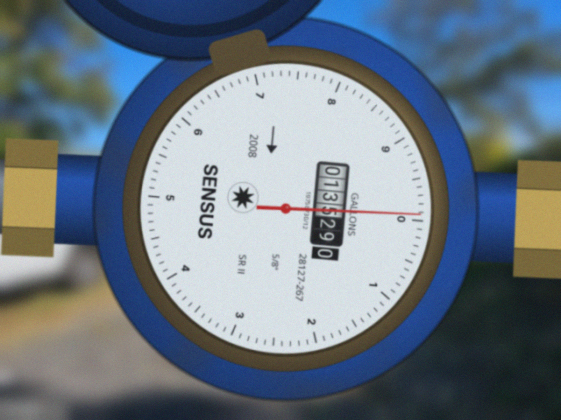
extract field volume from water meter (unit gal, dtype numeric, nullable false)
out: 135289.9 gal
